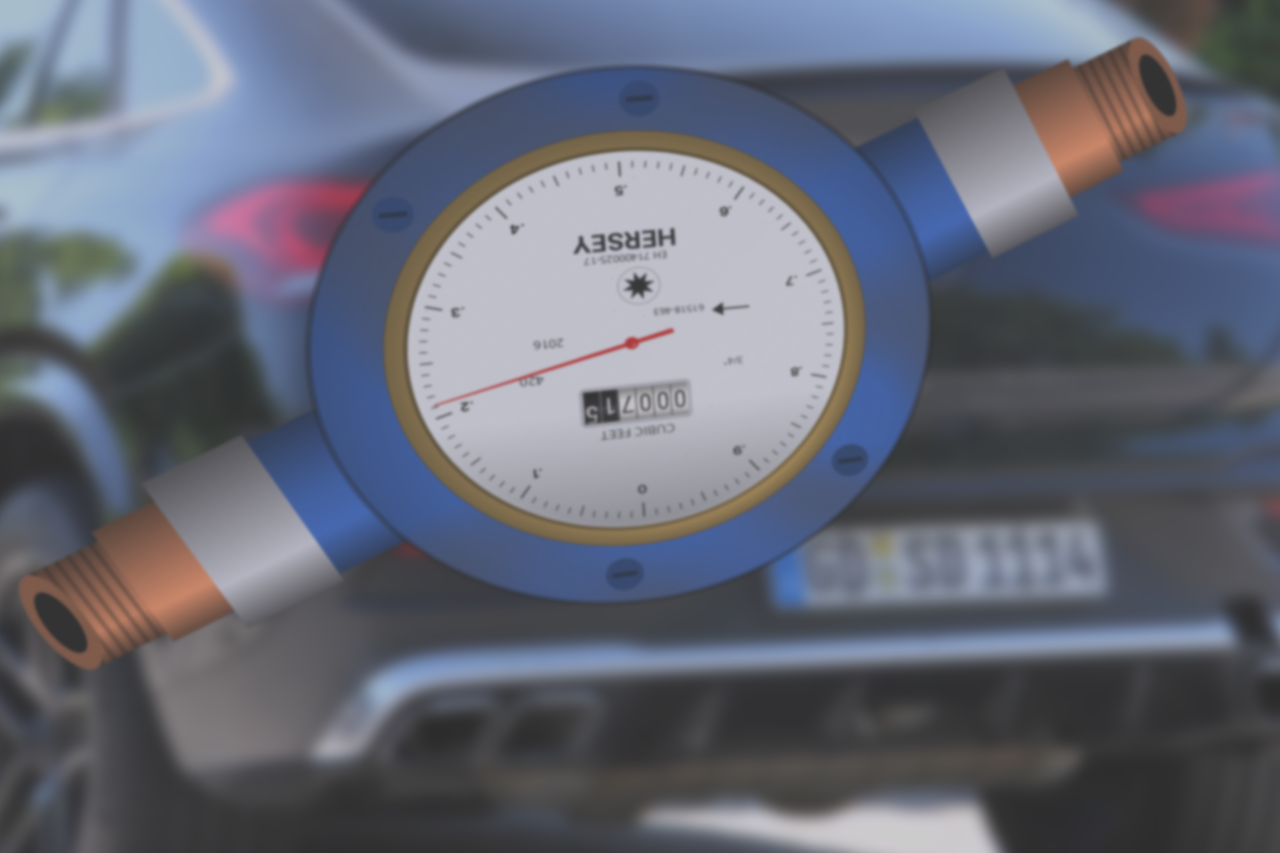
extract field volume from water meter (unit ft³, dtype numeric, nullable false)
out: 715.21 ft³
